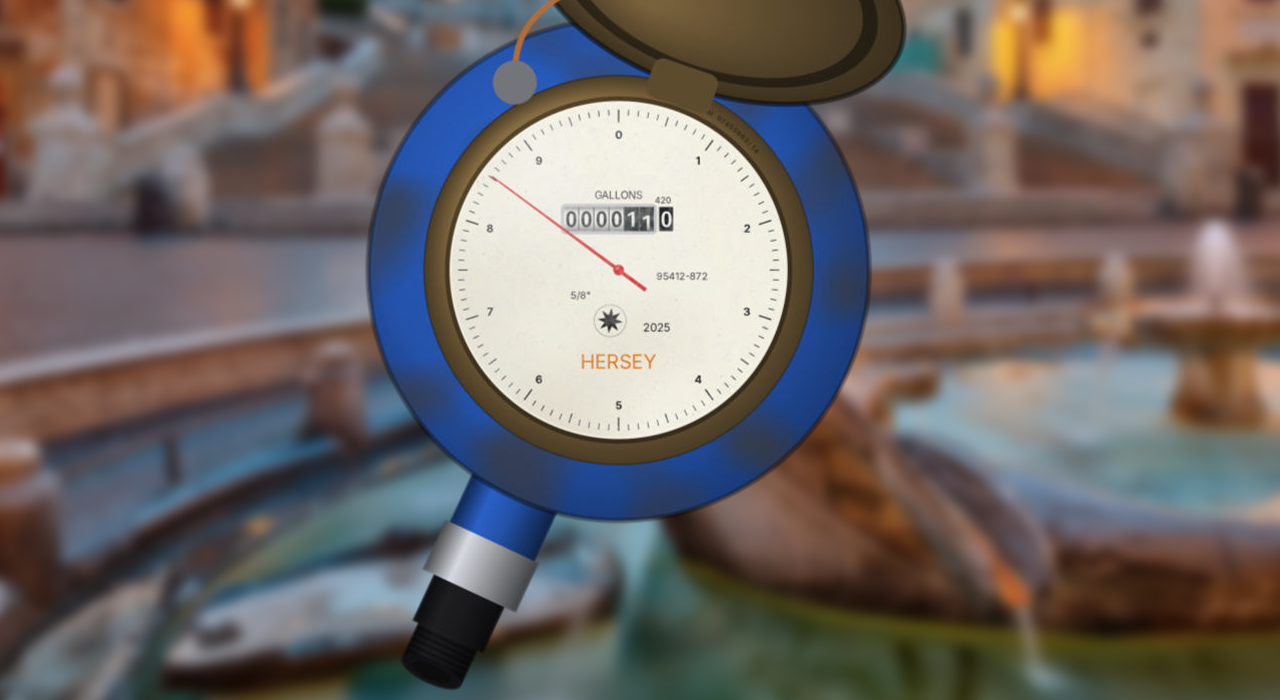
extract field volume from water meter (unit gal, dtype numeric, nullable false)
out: 108.5 gal
